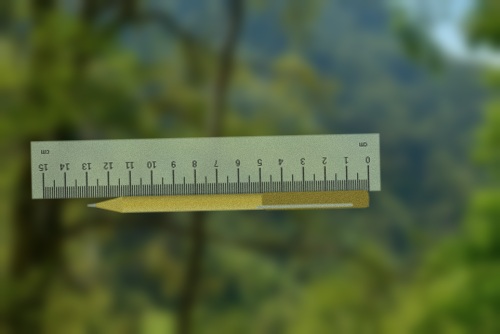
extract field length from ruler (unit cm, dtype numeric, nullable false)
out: 13 cm
